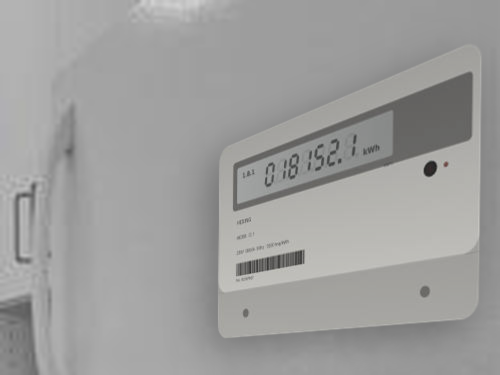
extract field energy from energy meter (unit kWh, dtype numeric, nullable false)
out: 18152.1 kWh
